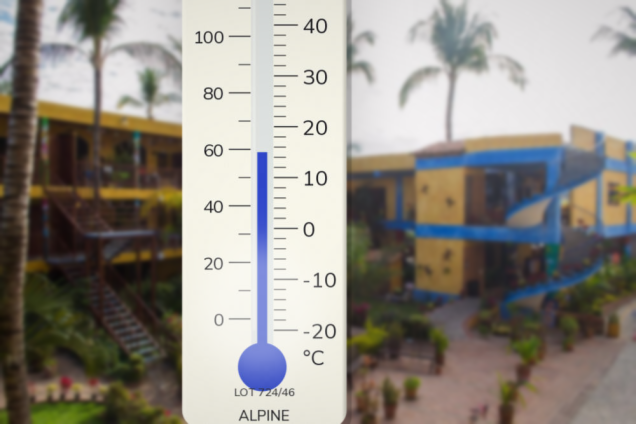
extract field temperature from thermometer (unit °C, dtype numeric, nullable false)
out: 15 °C
